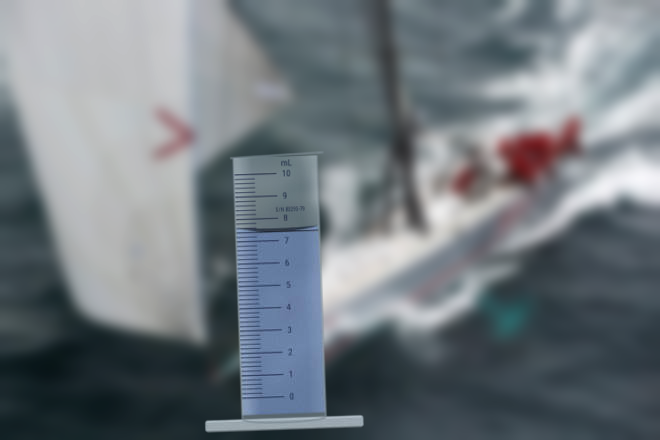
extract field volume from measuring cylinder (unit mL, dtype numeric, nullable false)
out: 7.4 mL
